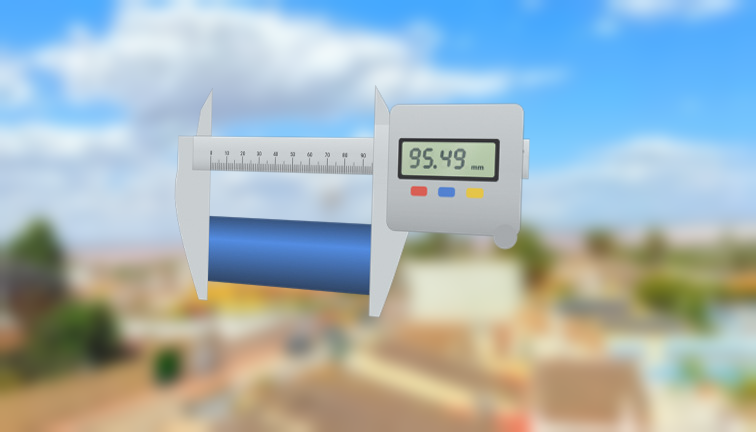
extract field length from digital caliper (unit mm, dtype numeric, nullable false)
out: 95.49 mm
